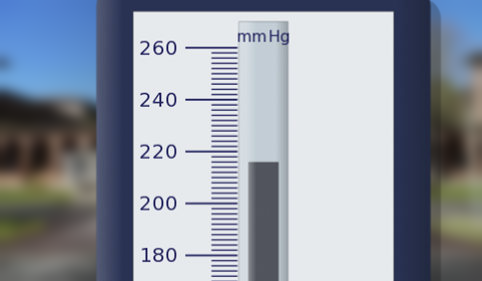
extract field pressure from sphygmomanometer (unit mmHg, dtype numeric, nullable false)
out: 216 mmHg
